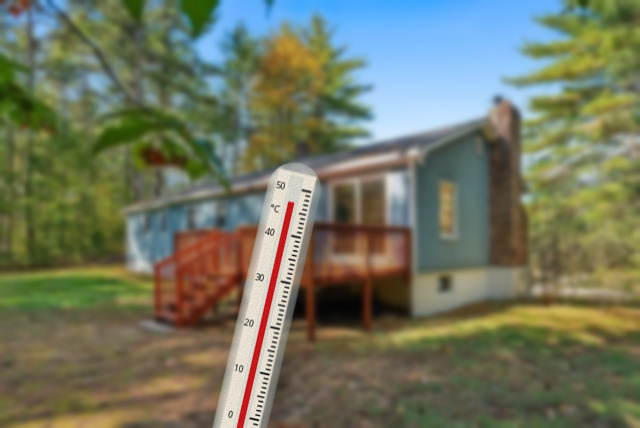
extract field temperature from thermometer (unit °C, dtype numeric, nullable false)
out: 47 °C
